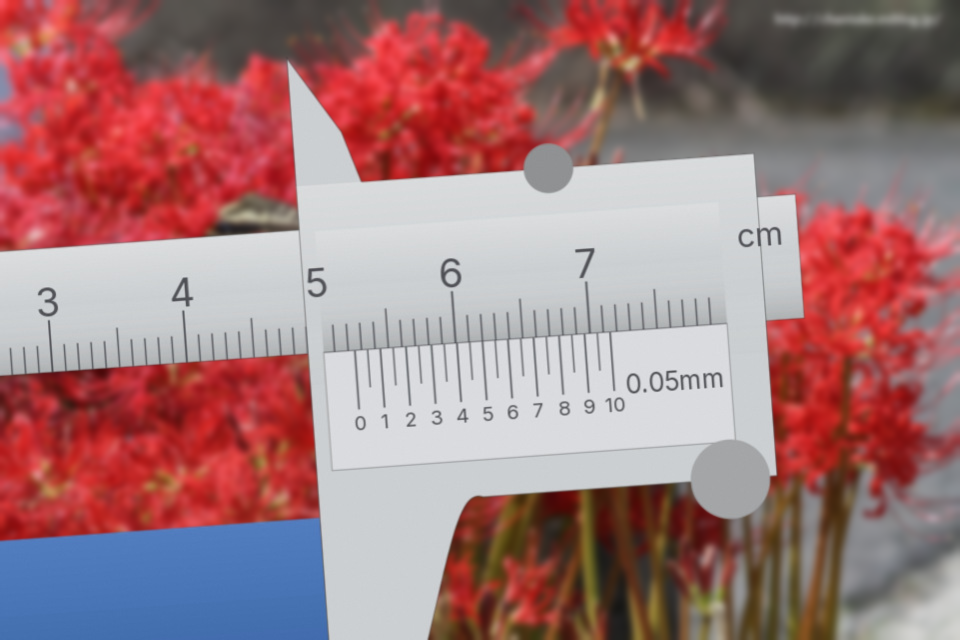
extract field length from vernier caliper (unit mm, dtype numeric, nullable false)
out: 52.5 mm
